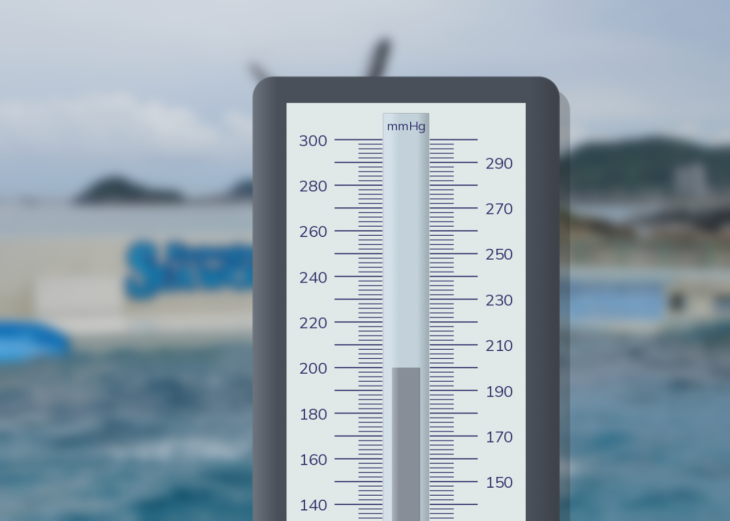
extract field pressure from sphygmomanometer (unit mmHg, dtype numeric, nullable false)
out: 200 mmHg
